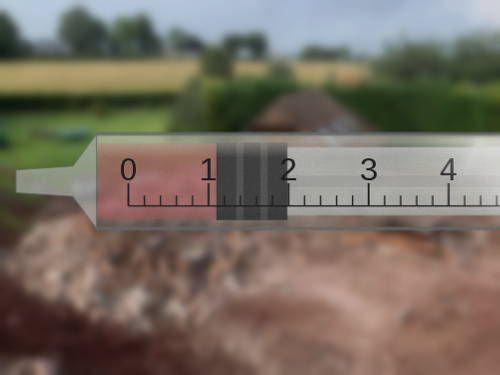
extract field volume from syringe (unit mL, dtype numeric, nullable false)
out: 1.1 mL
